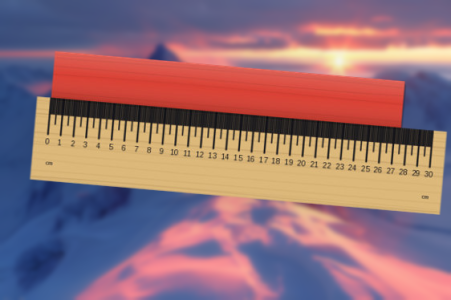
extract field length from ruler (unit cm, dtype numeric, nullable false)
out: 27.5 cm
